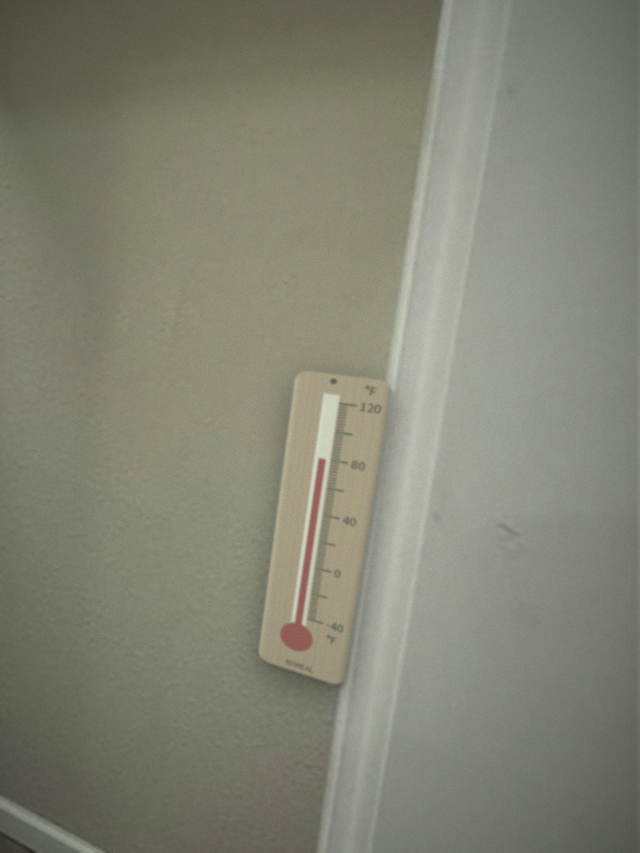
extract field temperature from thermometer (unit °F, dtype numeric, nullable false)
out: 80 °F
